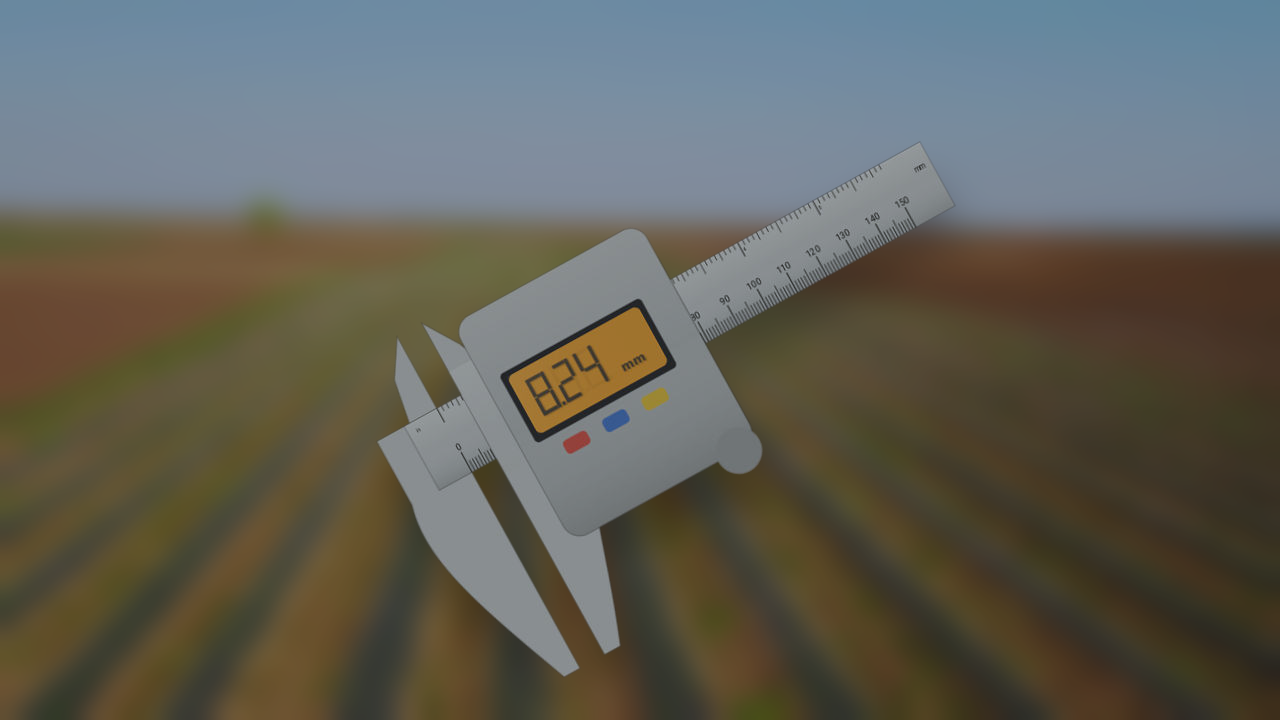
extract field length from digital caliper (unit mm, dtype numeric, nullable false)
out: 8.24 mm
